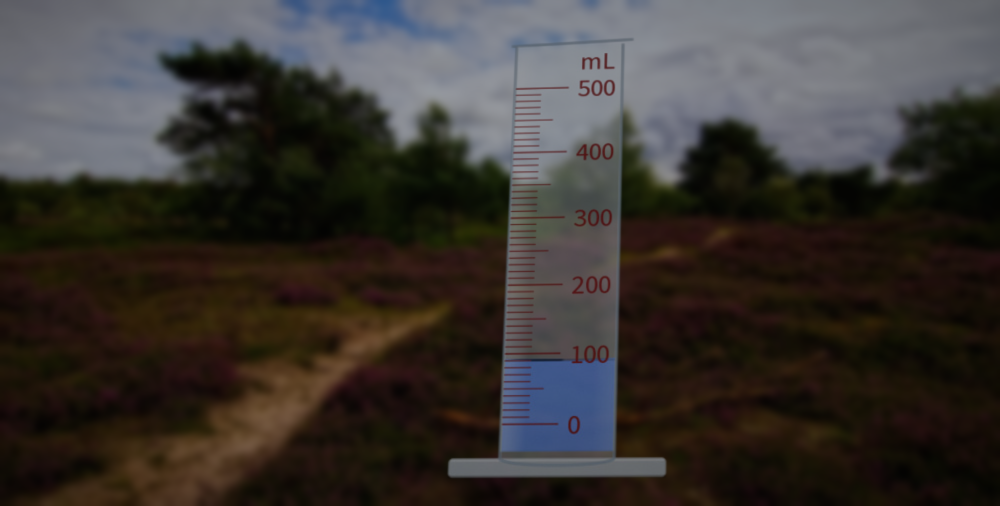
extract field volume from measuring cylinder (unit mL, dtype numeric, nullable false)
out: 90 mL
